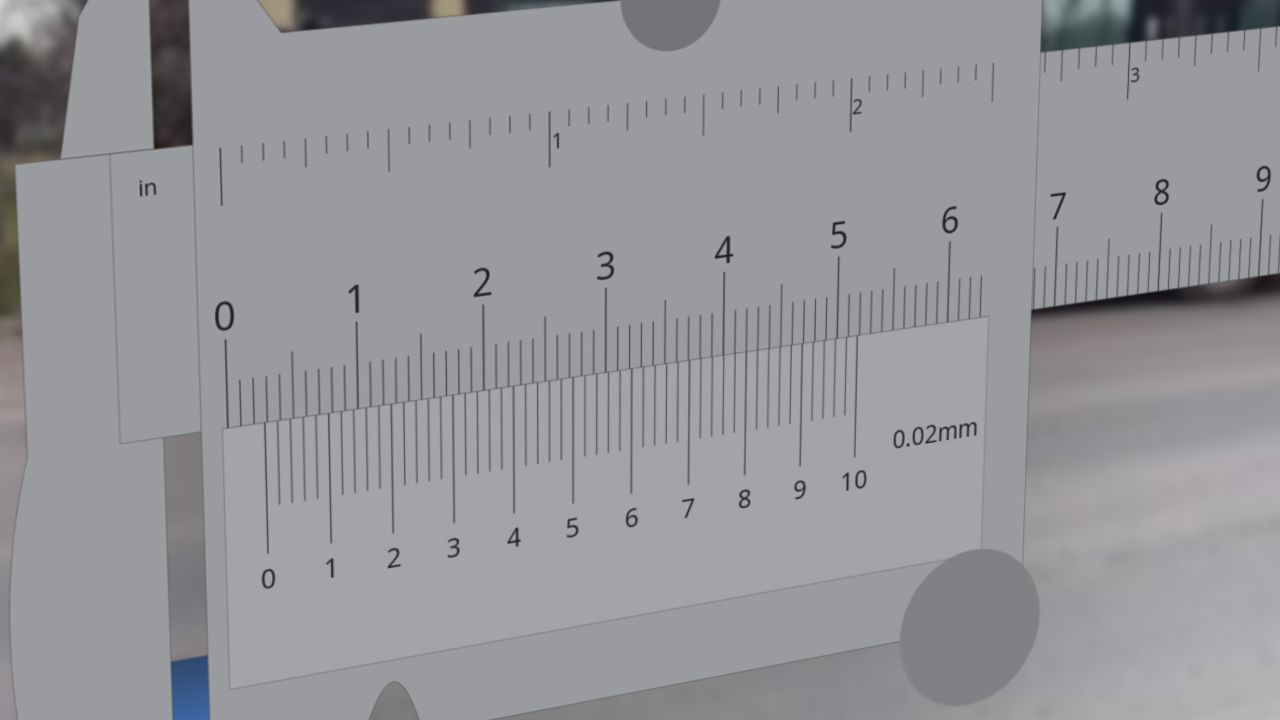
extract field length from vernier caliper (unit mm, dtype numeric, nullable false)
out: 2.8 mm
